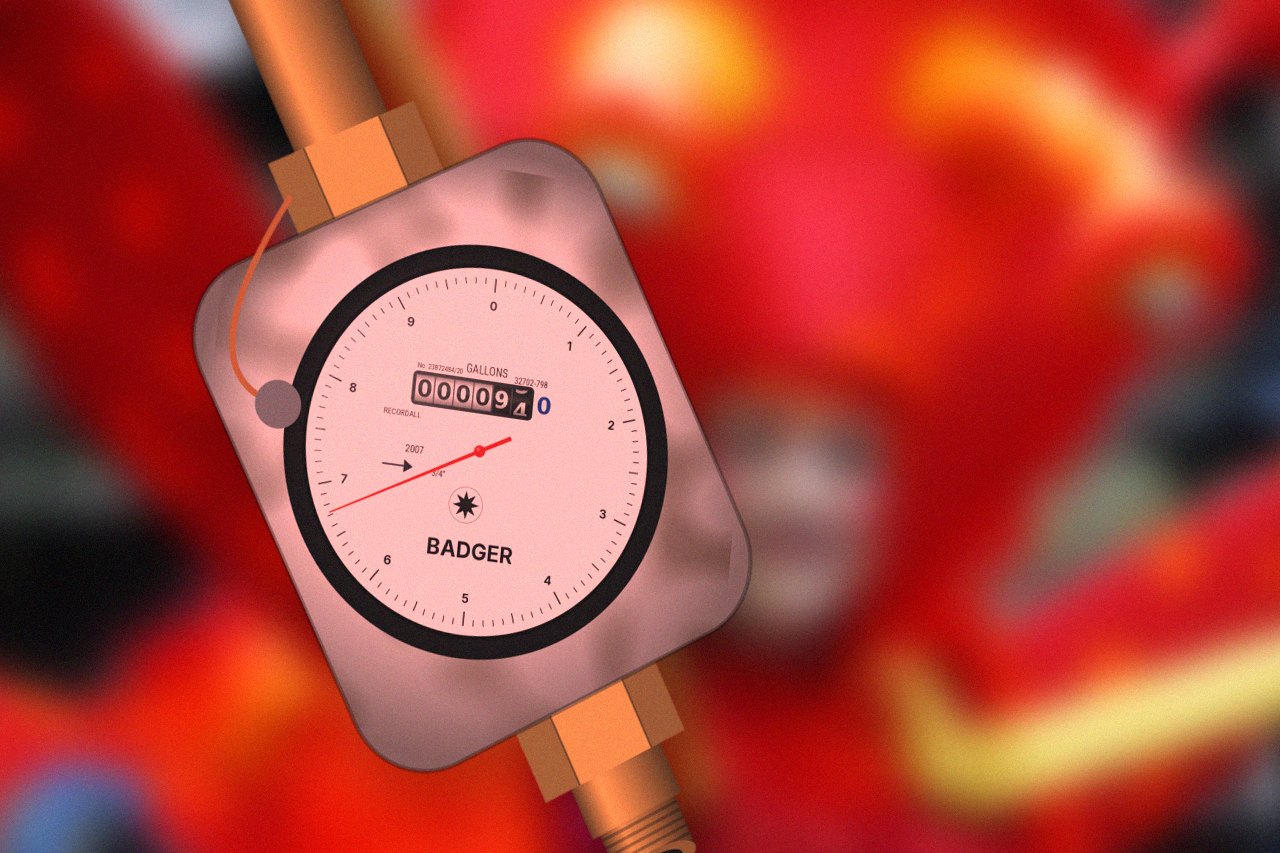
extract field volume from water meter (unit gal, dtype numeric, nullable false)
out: 936.7 gal
